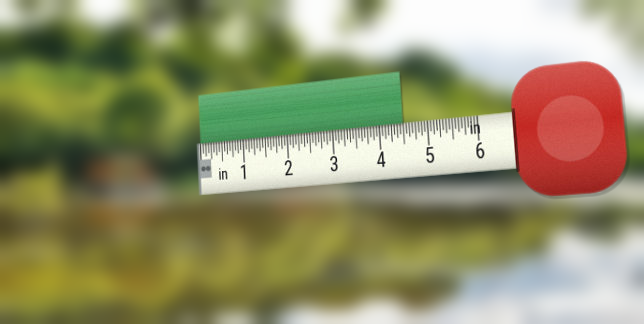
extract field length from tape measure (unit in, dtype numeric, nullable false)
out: 4.5 in
